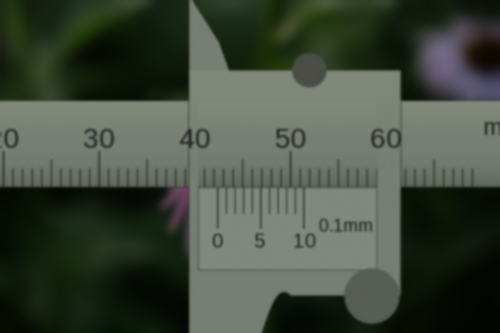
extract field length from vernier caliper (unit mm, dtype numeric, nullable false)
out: 42.4 mm
